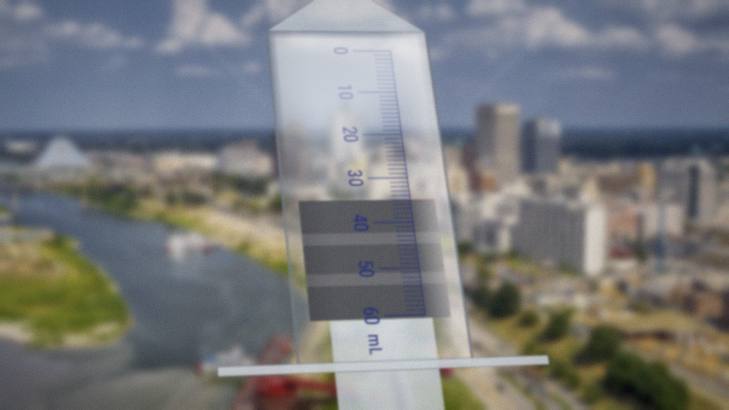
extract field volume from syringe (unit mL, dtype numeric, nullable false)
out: 35 mL
